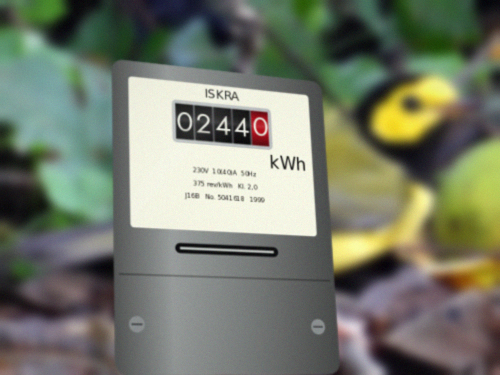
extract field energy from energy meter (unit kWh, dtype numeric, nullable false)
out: 244.0 kWh
